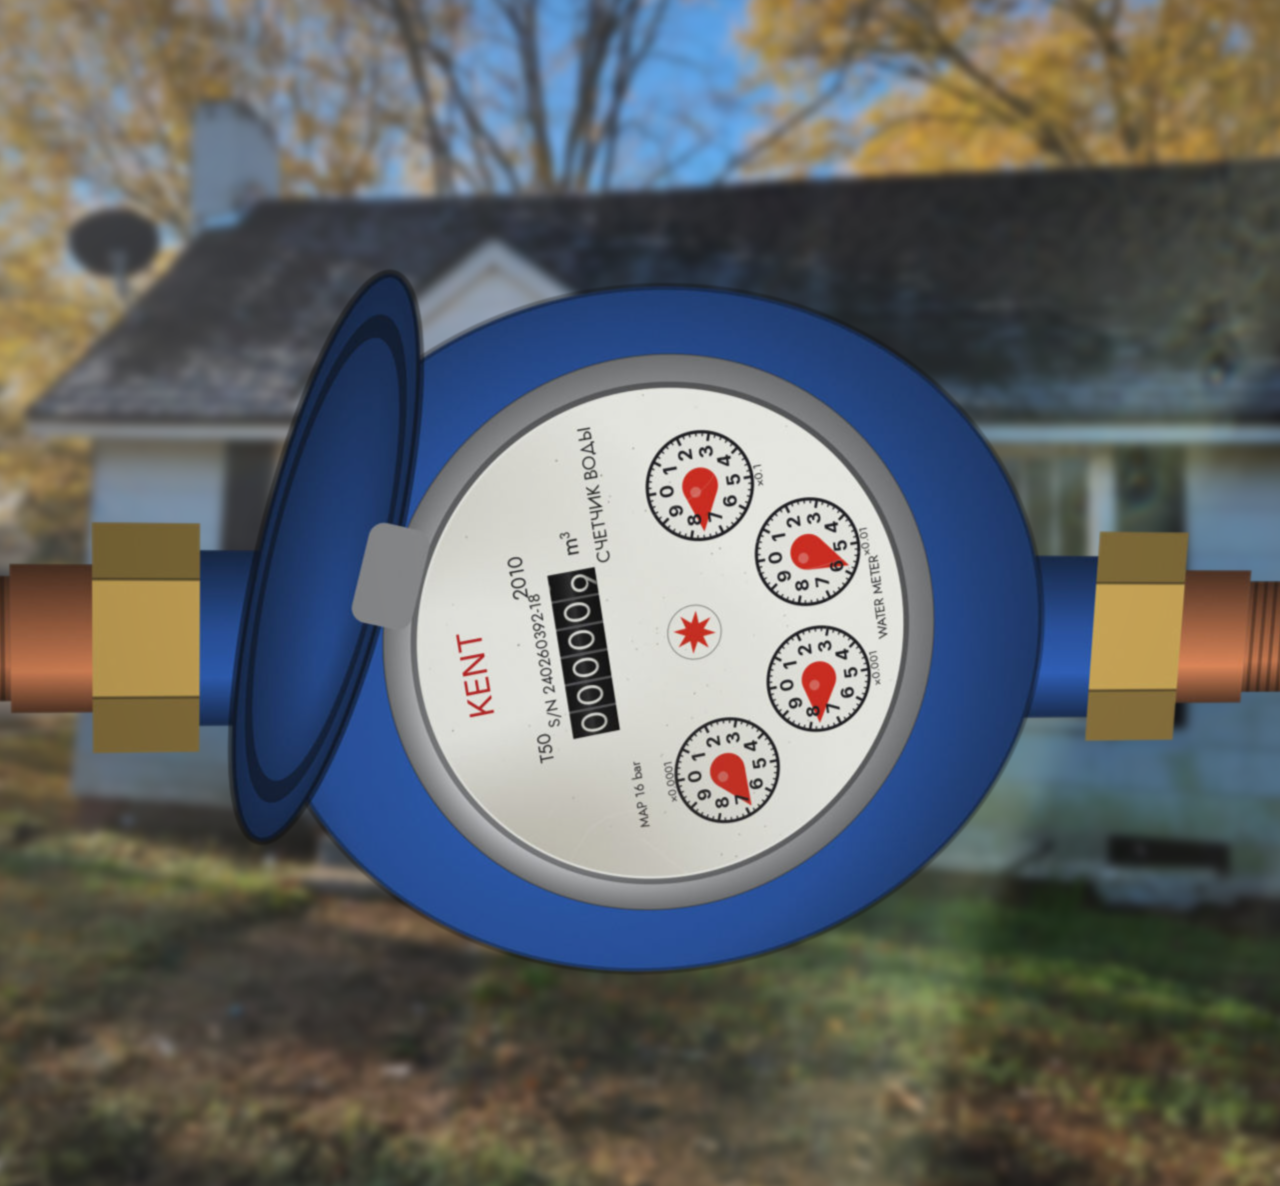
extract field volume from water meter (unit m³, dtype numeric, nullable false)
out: 8.7576 m³
